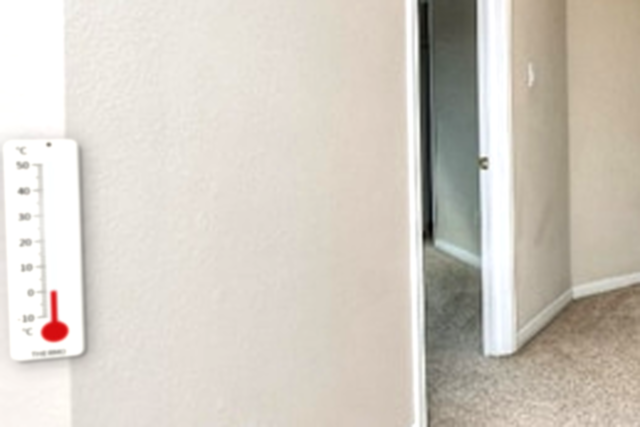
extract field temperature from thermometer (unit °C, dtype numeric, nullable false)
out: 0 °C
